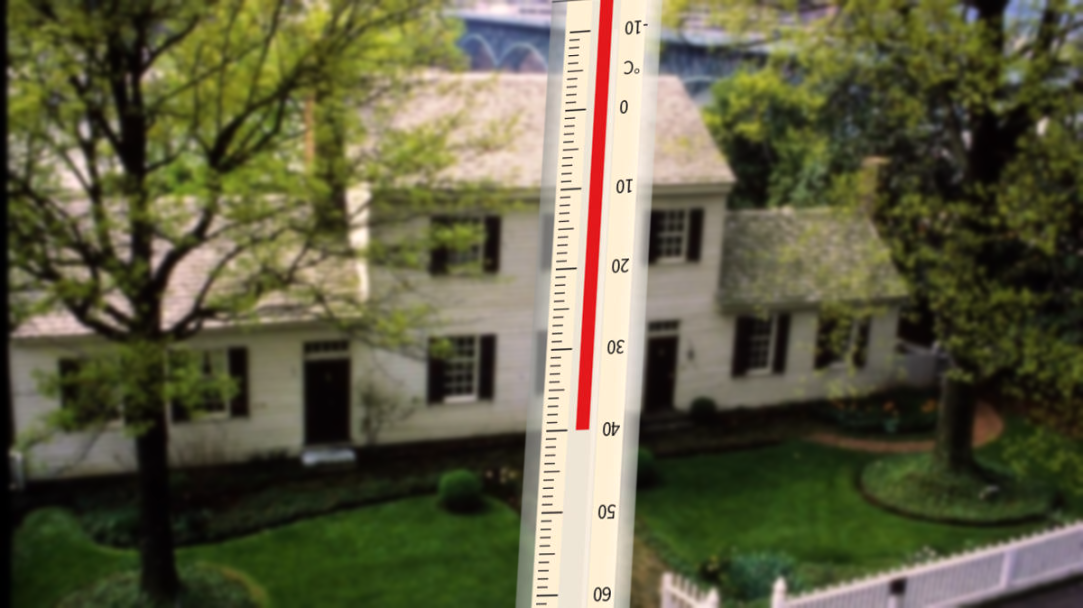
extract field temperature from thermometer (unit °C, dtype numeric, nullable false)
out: 40 °C
